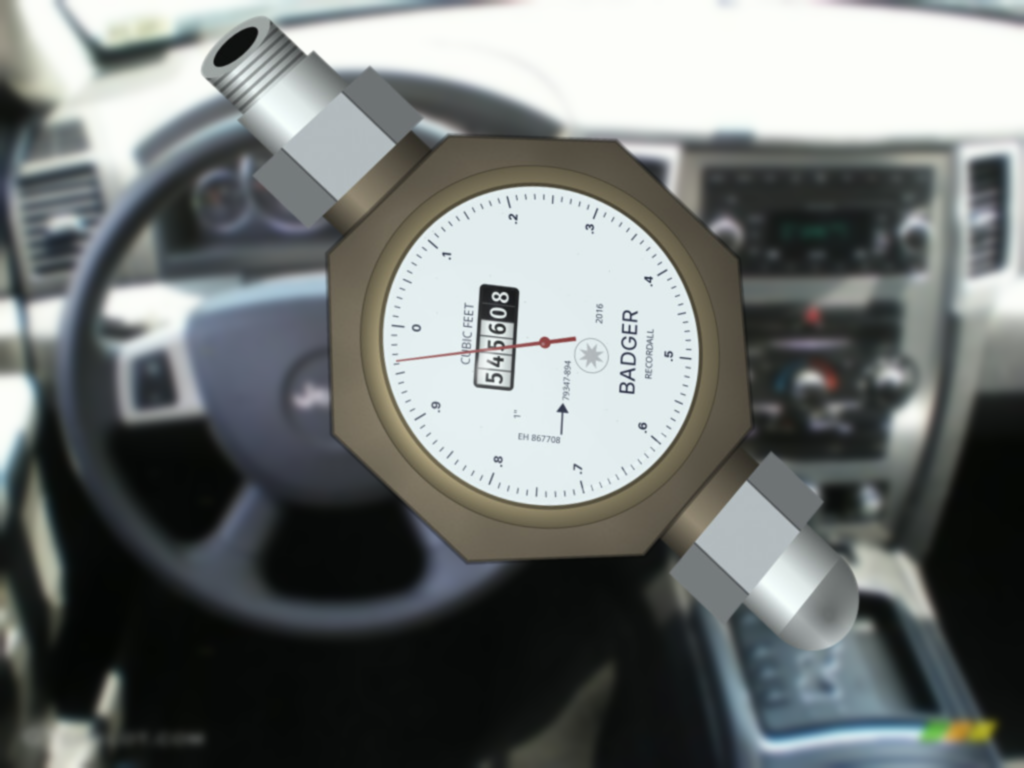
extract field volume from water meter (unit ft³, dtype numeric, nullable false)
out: 545607.96 ft³
